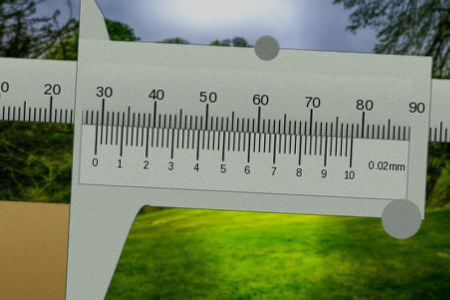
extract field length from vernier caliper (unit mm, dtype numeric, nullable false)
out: 29.0 mm
